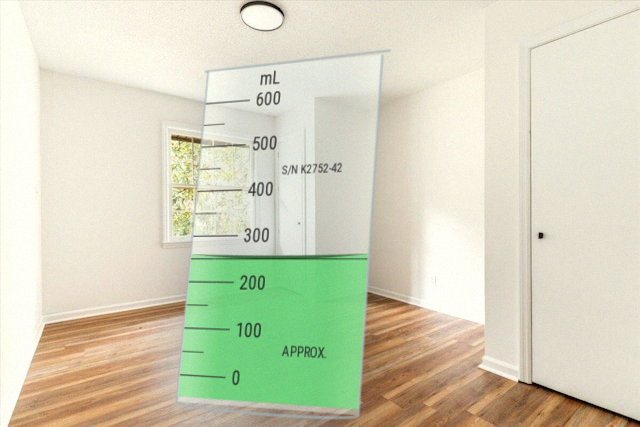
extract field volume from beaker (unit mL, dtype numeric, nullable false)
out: 250 mL
